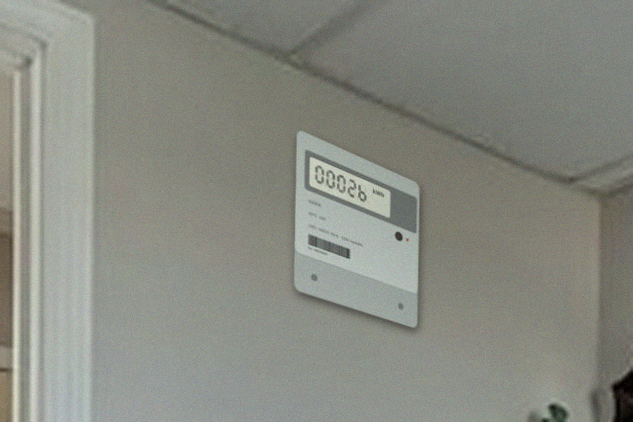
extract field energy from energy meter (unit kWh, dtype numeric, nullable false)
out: 26 kWh
